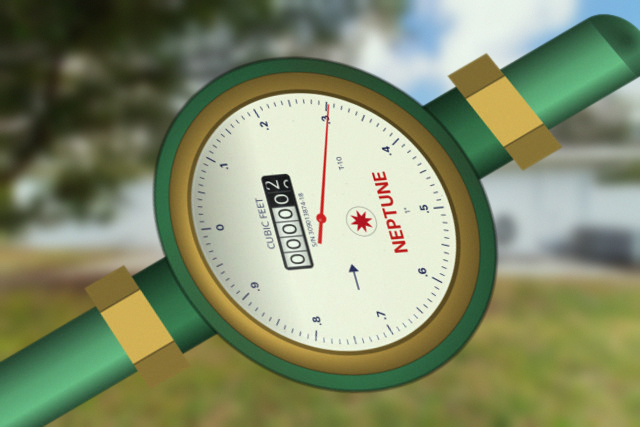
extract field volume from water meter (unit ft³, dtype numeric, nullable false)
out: 2.30 ft³
